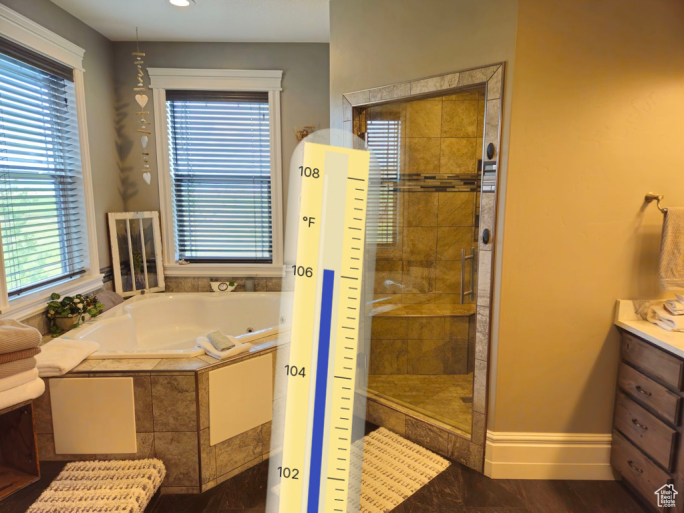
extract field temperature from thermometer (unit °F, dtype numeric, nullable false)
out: 106.1 °F
